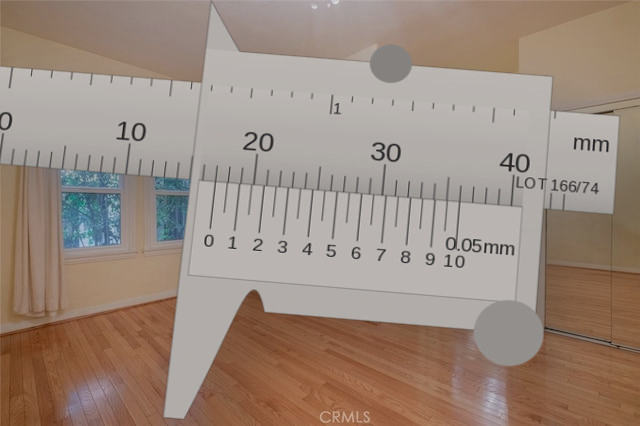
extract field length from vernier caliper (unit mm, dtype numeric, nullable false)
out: 17.0 mm
